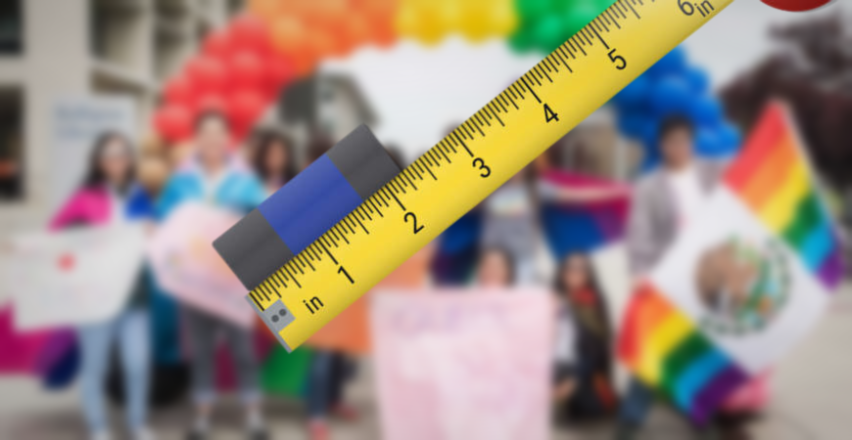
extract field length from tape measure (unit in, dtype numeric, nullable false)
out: 2.25 in
